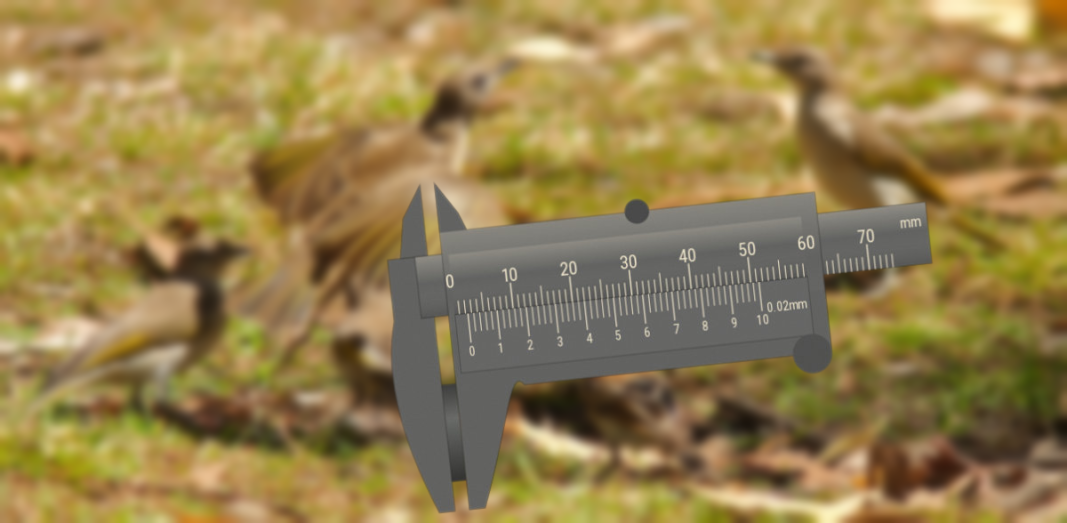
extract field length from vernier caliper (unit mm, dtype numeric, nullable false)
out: 2.4 mm
